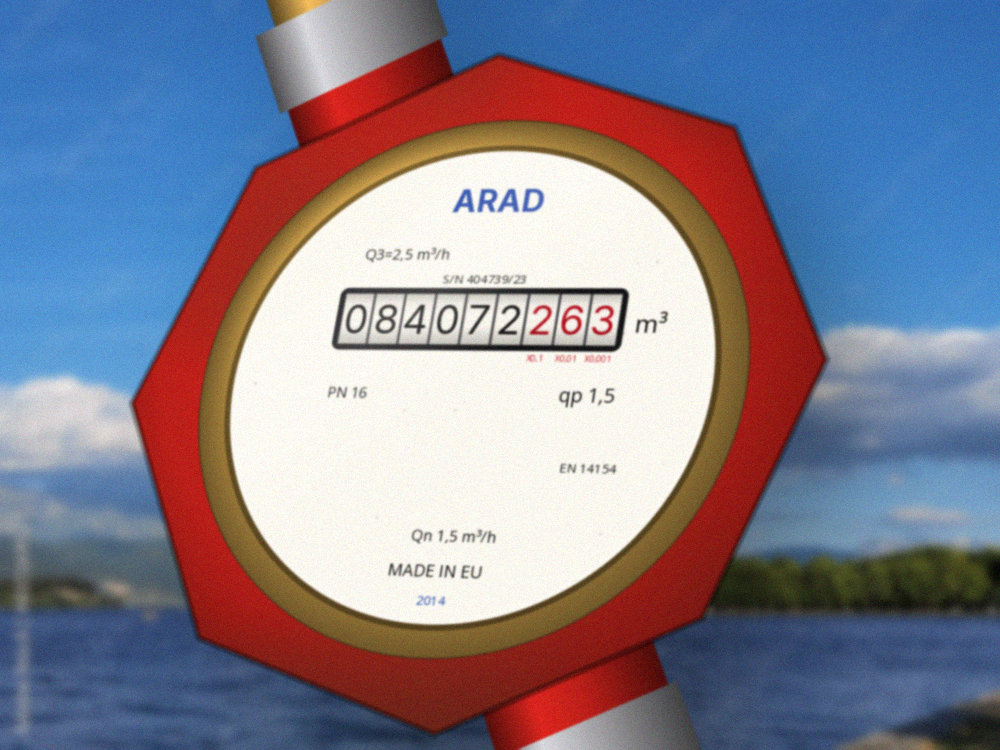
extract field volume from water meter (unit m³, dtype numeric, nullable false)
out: 84072.263 m³
